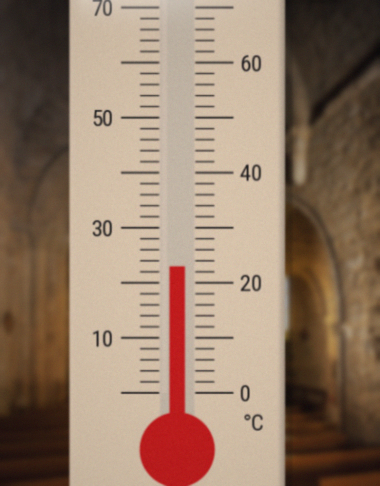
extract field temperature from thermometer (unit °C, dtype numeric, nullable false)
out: 23 °C
